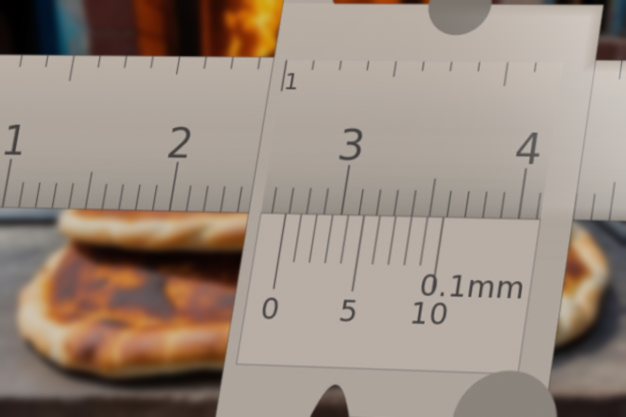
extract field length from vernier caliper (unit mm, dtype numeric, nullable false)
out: 26.8 mm
